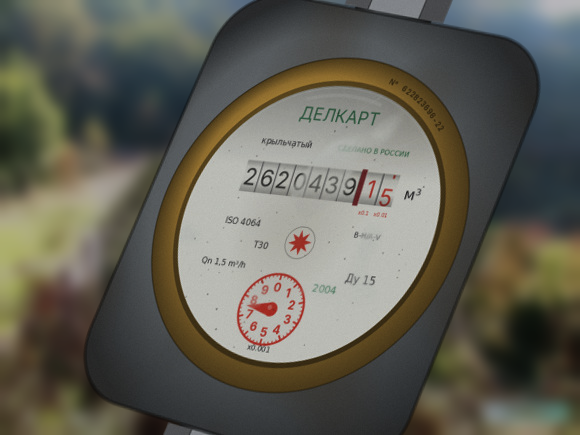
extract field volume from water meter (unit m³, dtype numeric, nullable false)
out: 2620439.147 m³
